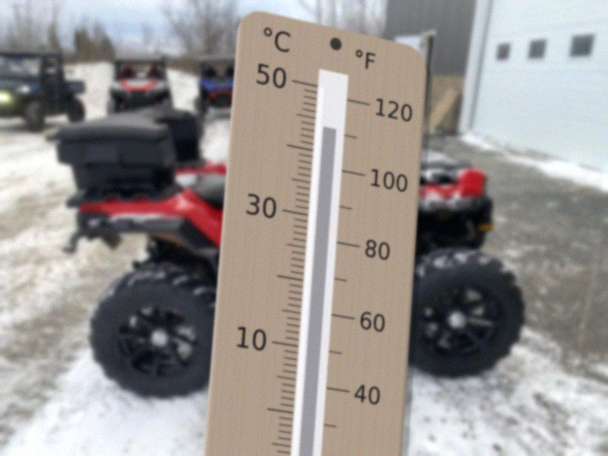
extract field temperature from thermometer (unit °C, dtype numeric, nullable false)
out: 44 °C
